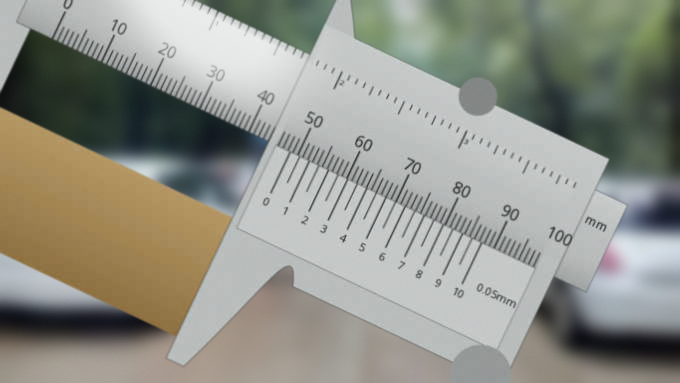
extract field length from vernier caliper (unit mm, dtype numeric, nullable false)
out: 48.5 mm
